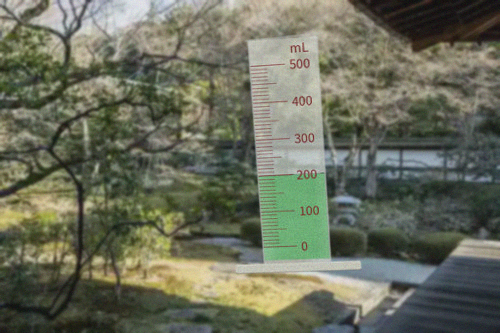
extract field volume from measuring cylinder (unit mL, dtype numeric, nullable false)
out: 200 mL
